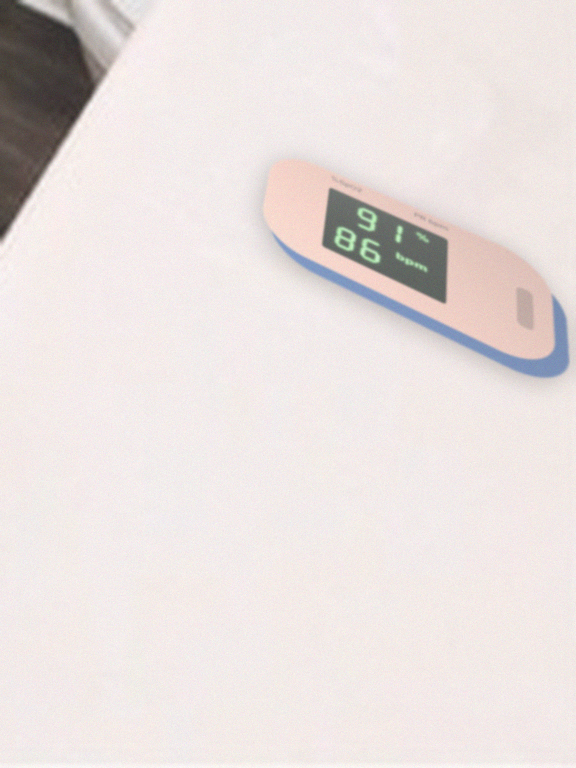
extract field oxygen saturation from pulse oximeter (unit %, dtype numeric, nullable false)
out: 91 %
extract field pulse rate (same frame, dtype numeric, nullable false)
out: 86 bpm
